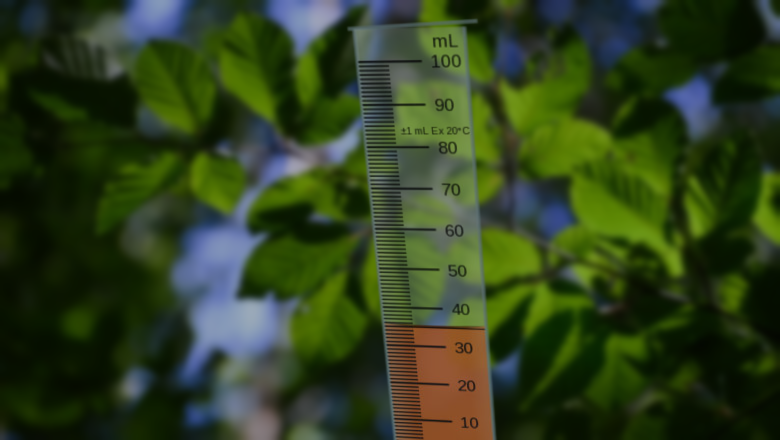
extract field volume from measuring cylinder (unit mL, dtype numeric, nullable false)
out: 35 mL
